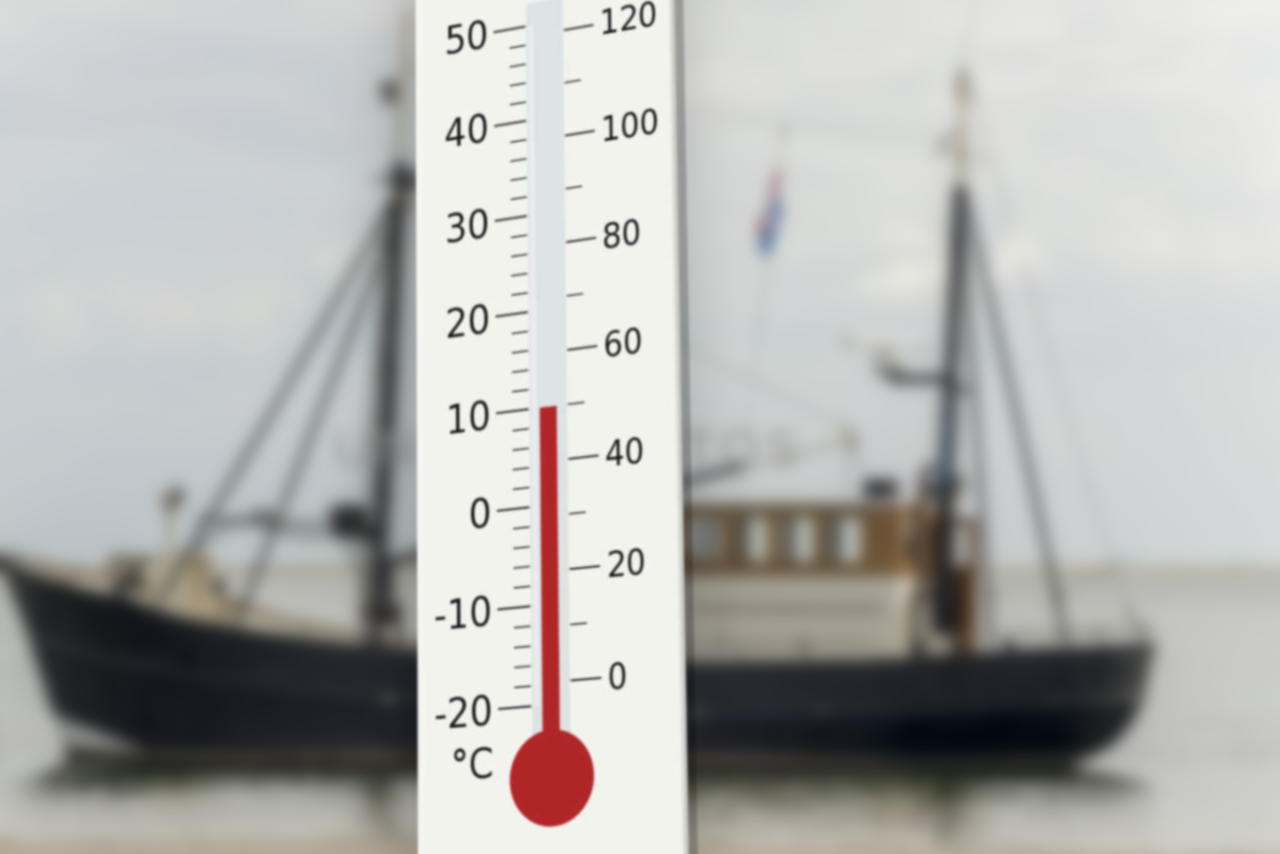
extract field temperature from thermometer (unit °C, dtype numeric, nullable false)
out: 10 °C
